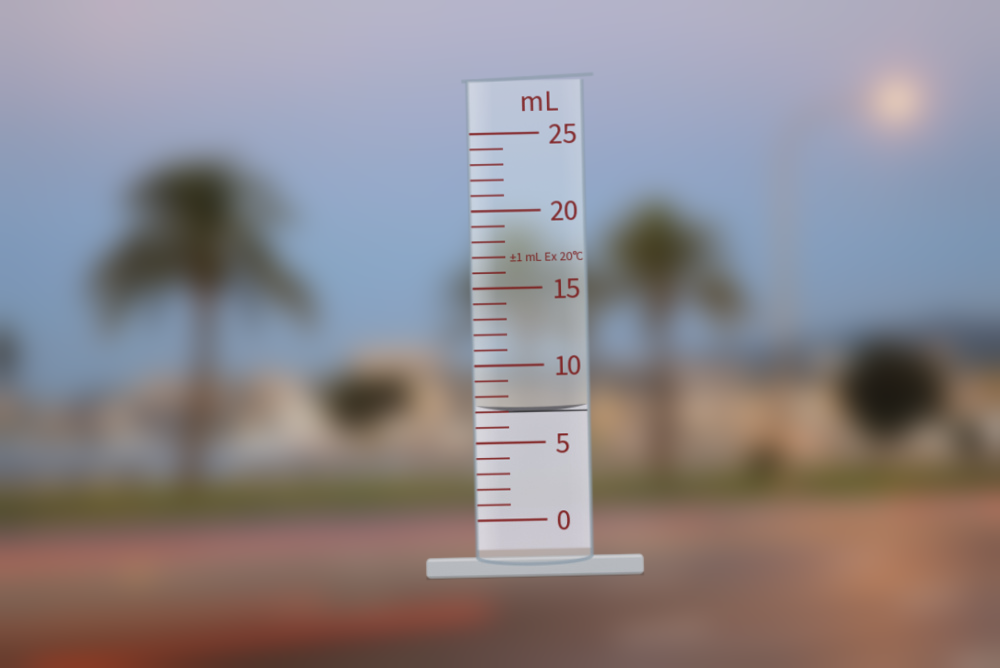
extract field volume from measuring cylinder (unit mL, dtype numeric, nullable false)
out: 7 mL
